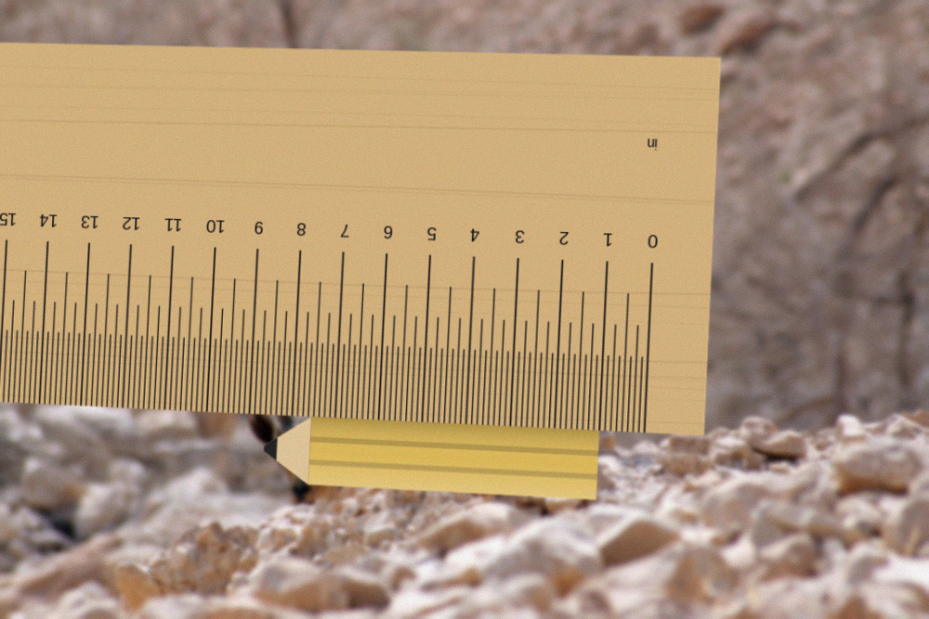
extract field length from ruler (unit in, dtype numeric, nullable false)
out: 7.625 in
